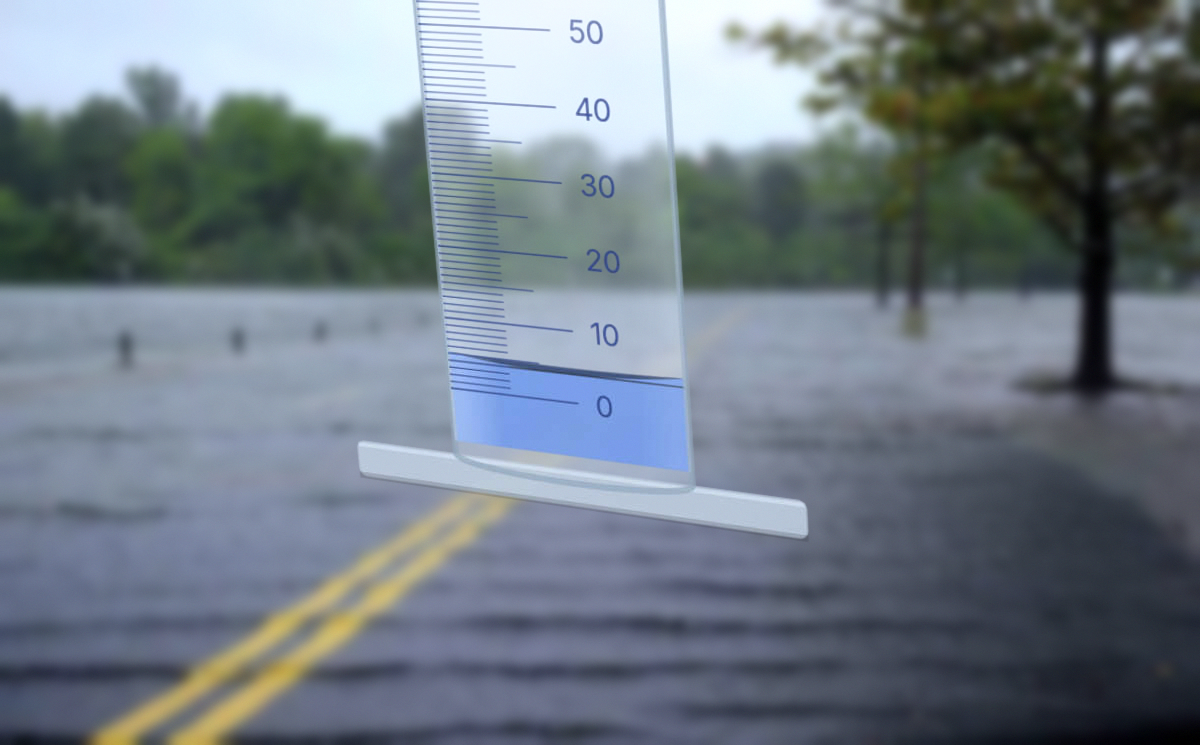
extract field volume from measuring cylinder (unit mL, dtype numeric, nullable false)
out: 4 mL
